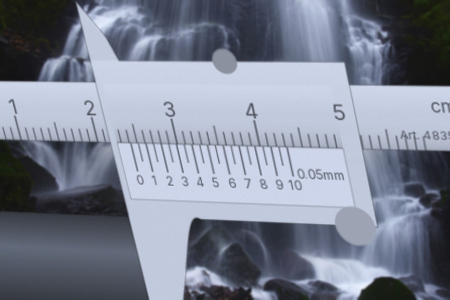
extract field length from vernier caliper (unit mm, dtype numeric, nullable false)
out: 24.2 mm
